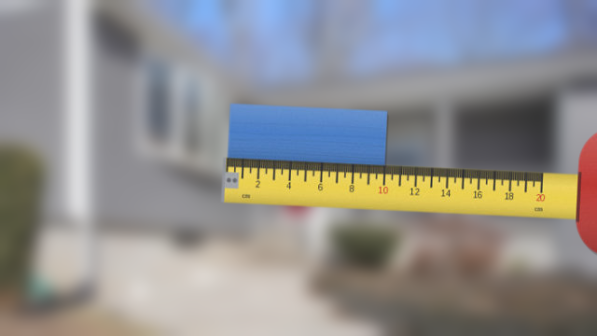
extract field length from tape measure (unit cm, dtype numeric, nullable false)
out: 10 cm
